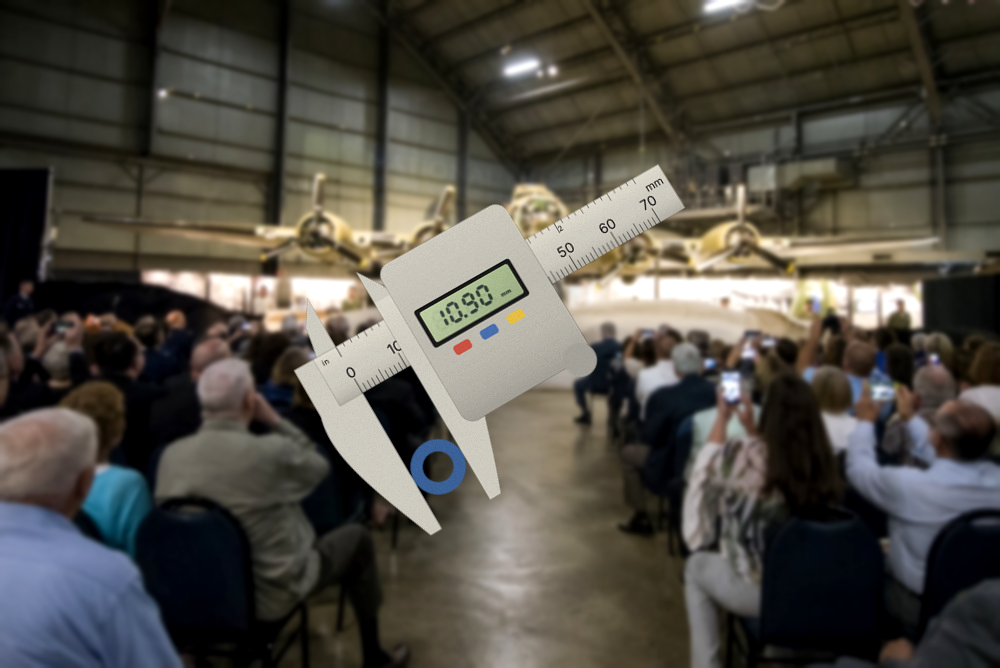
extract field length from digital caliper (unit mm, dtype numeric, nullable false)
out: 10.90 mm
